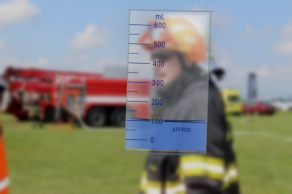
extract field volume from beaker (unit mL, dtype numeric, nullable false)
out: 100 mL
